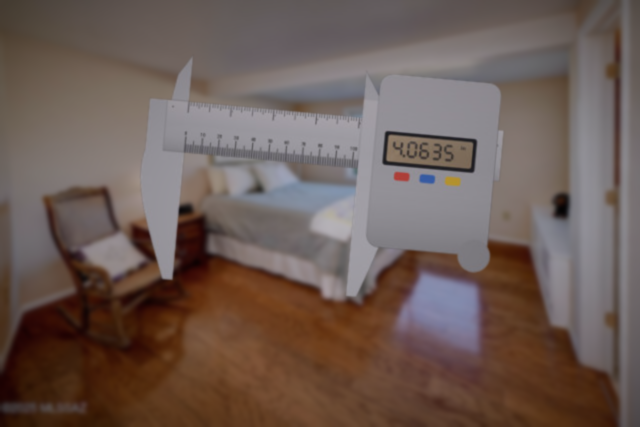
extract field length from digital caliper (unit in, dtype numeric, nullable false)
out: 4.0635 in
